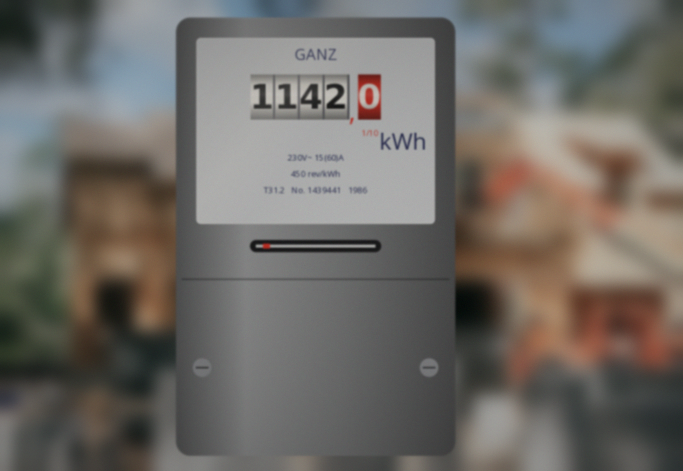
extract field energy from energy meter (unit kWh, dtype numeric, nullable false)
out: 1142.0 kWh
